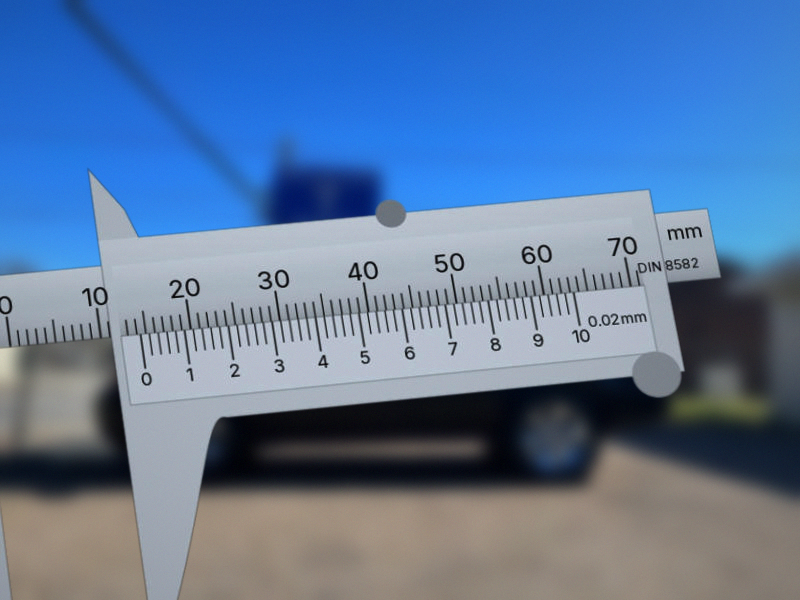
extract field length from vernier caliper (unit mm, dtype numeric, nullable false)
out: 14.4 mm
